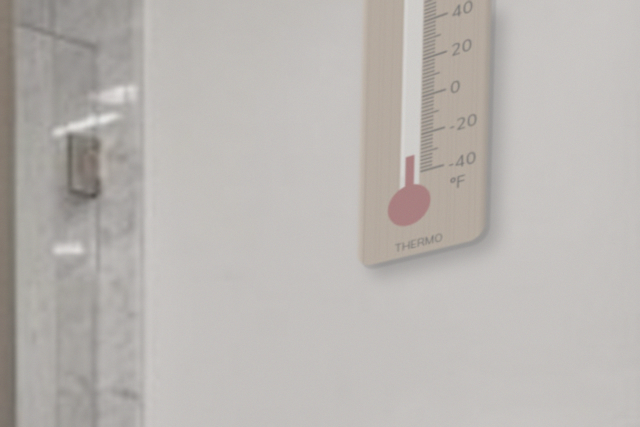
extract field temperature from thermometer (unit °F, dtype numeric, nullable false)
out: -30 °F
